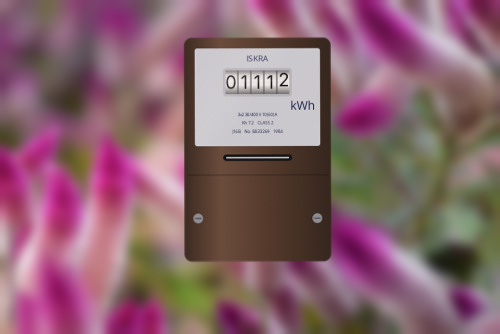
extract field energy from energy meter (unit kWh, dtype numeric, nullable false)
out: 1112 kWh
